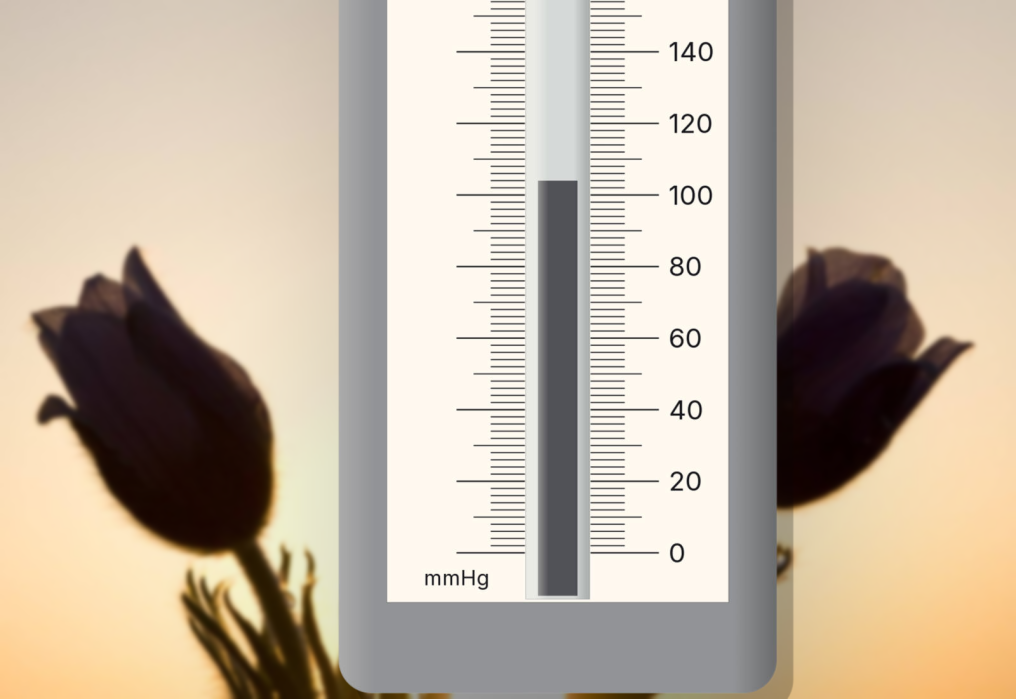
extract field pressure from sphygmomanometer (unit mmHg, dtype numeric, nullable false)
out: 104 mmHg
